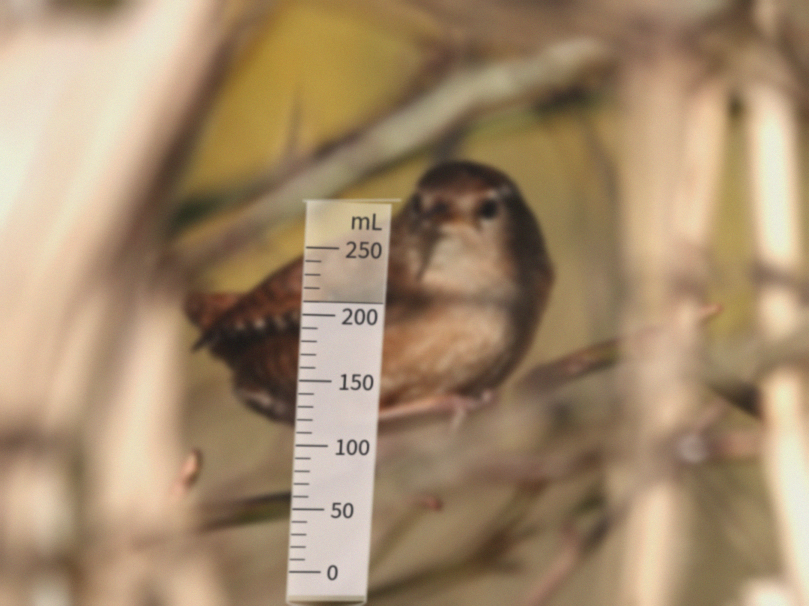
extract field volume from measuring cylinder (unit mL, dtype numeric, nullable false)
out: 210 mL
